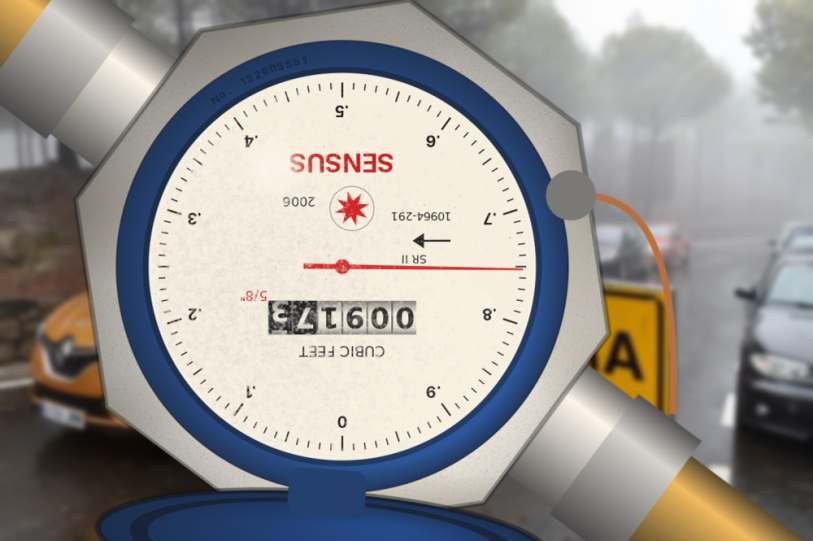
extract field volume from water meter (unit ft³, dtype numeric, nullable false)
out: 9172.75 ft³
